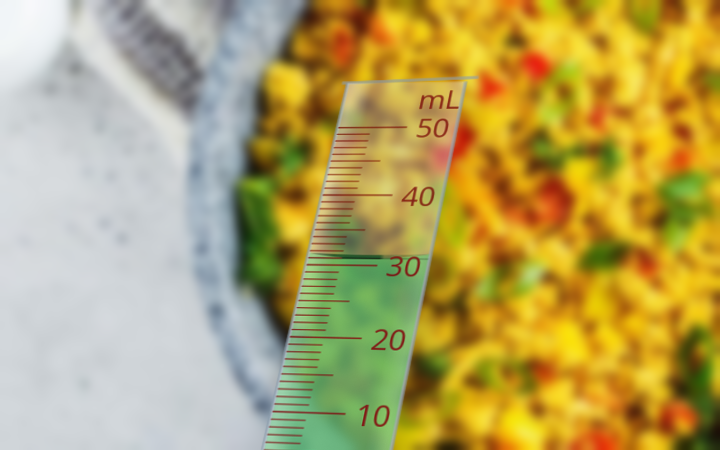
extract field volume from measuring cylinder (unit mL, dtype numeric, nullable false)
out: 31 mL
